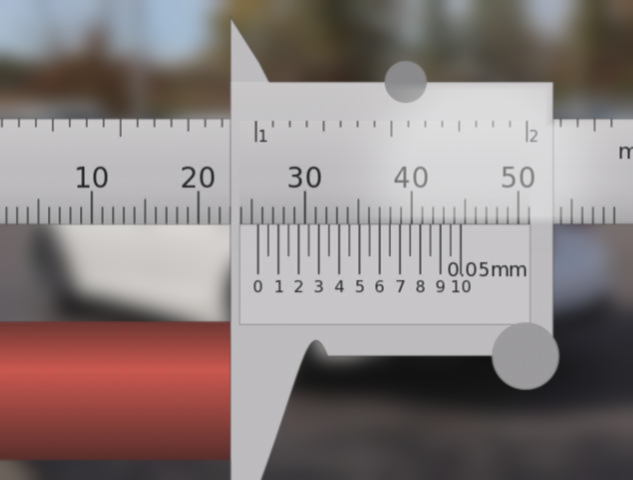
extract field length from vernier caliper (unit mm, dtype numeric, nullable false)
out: 25.6 mm
